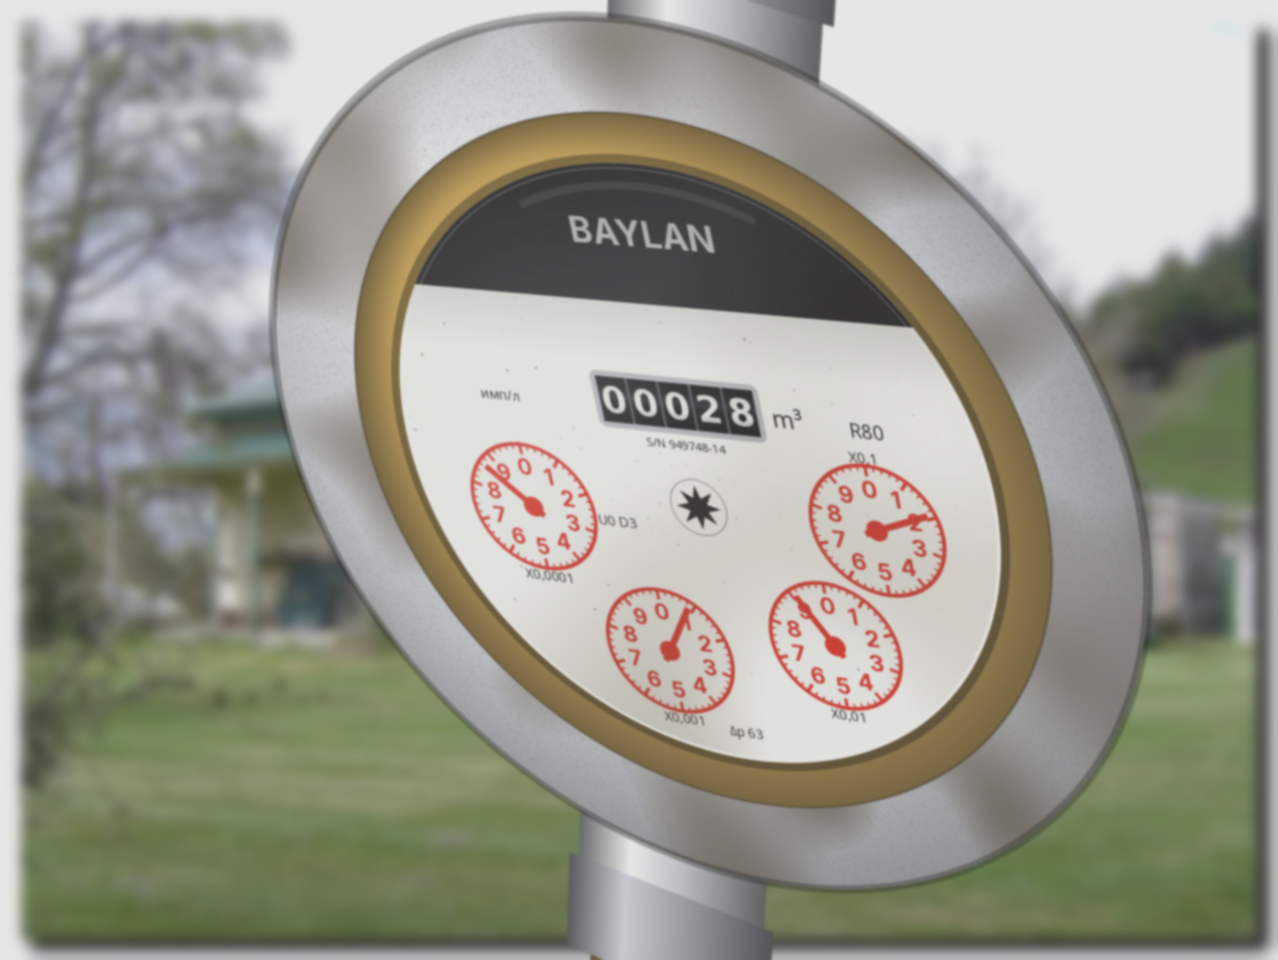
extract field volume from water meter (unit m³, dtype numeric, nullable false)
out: 28.1908 m³
